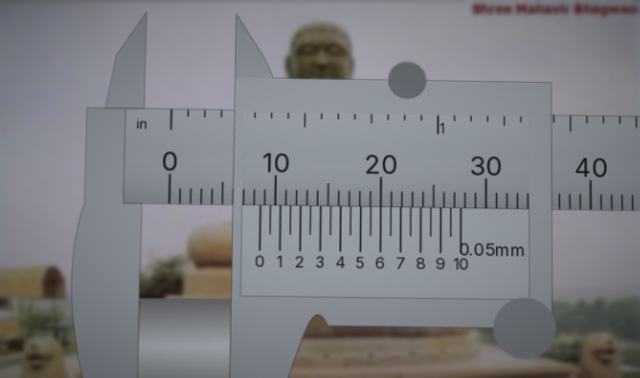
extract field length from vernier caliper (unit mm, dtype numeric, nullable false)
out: 8.6 mm
